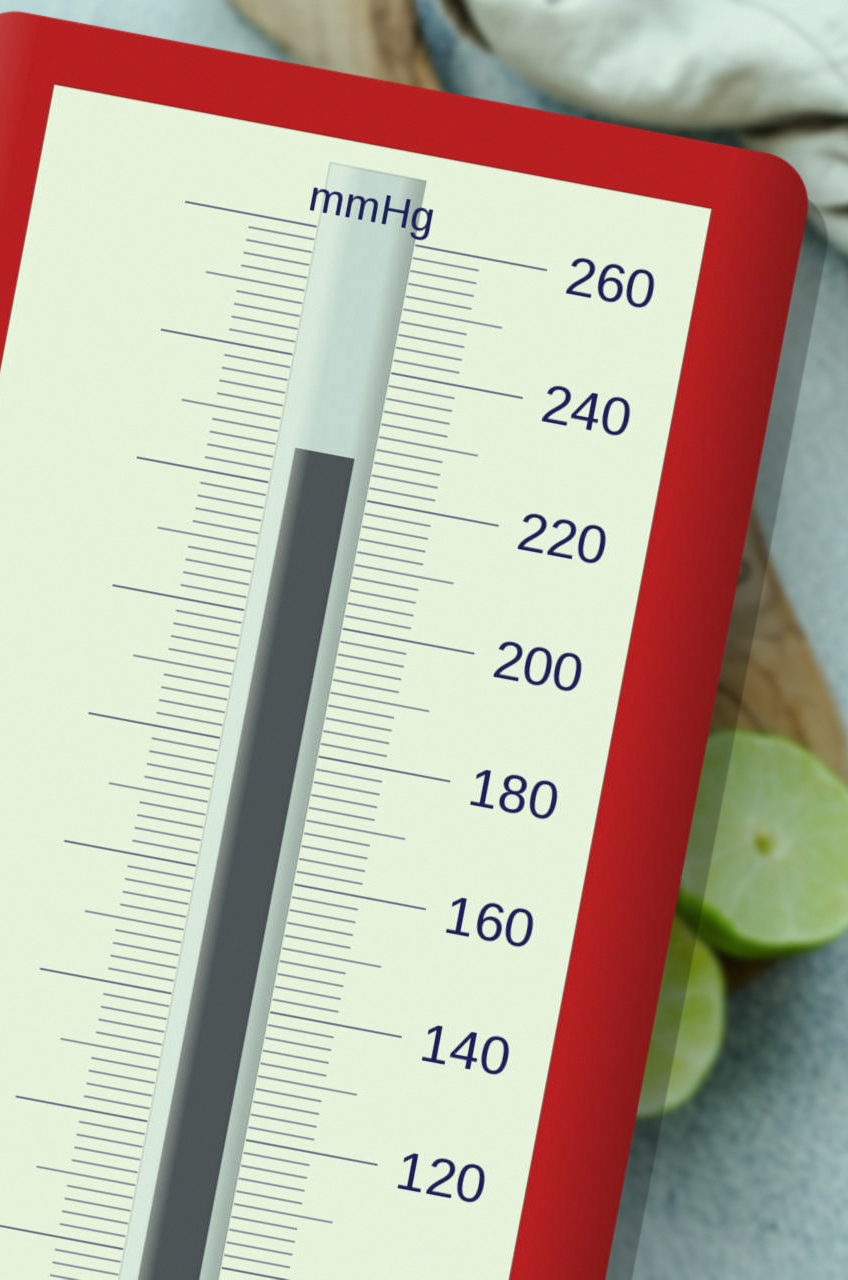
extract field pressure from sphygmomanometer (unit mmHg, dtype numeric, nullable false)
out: 226 mmHg
